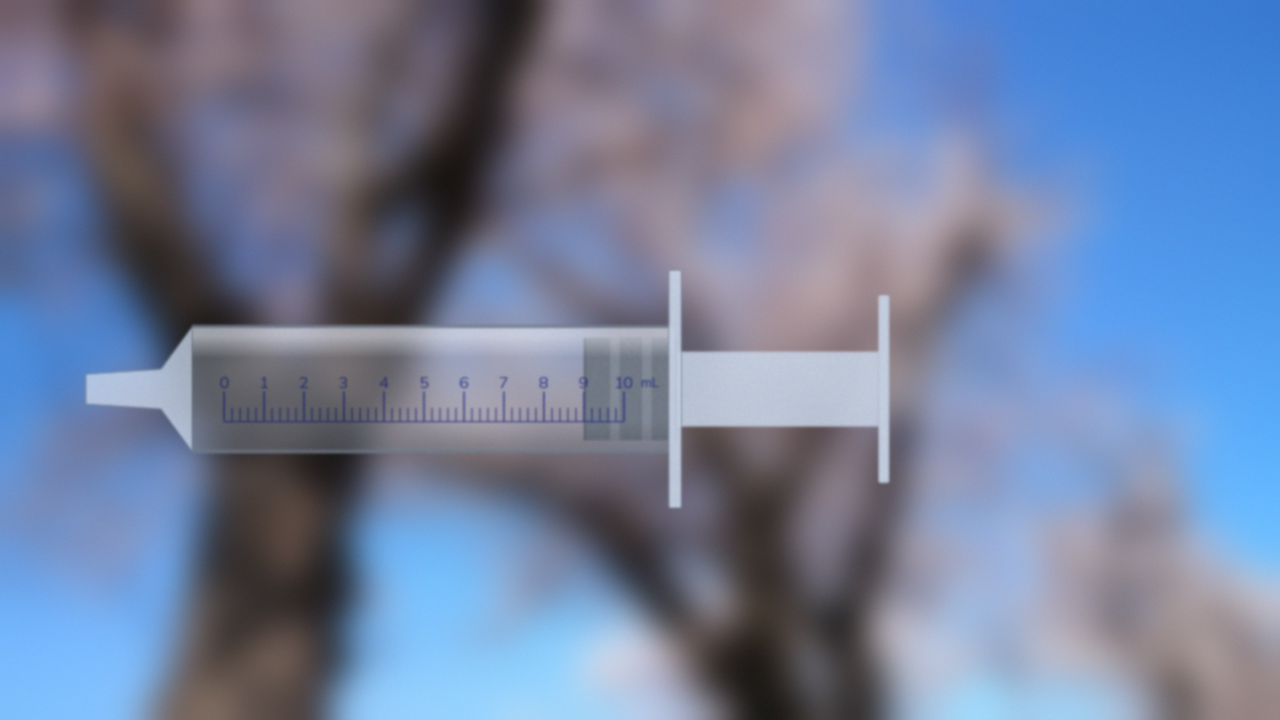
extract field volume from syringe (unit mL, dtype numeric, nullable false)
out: 9 mL
